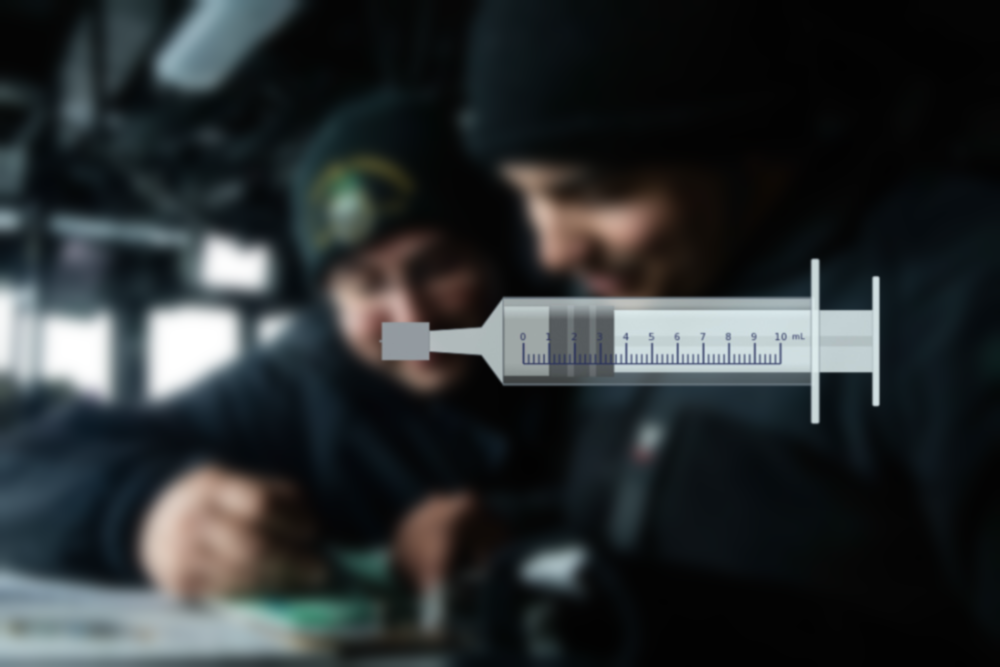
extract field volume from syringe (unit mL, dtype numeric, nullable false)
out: 1 mL
